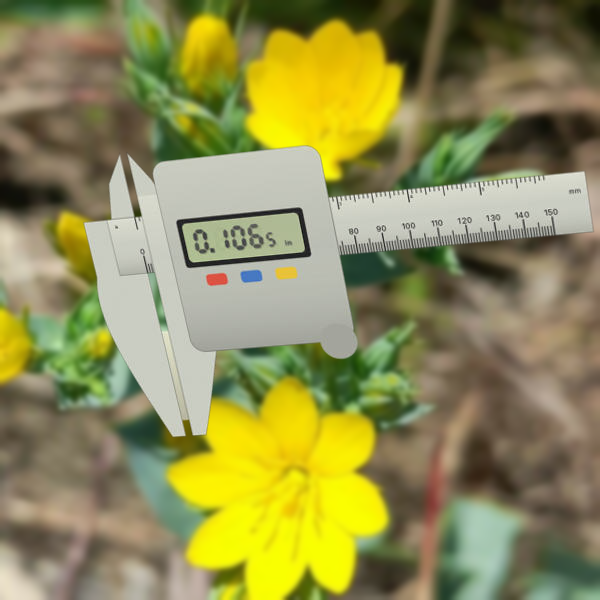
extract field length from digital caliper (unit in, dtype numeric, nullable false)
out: 0.1065 in
